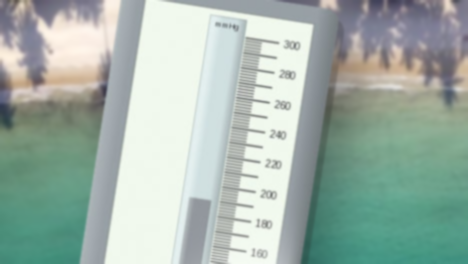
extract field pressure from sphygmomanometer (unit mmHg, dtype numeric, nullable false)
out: 190 mmHg
